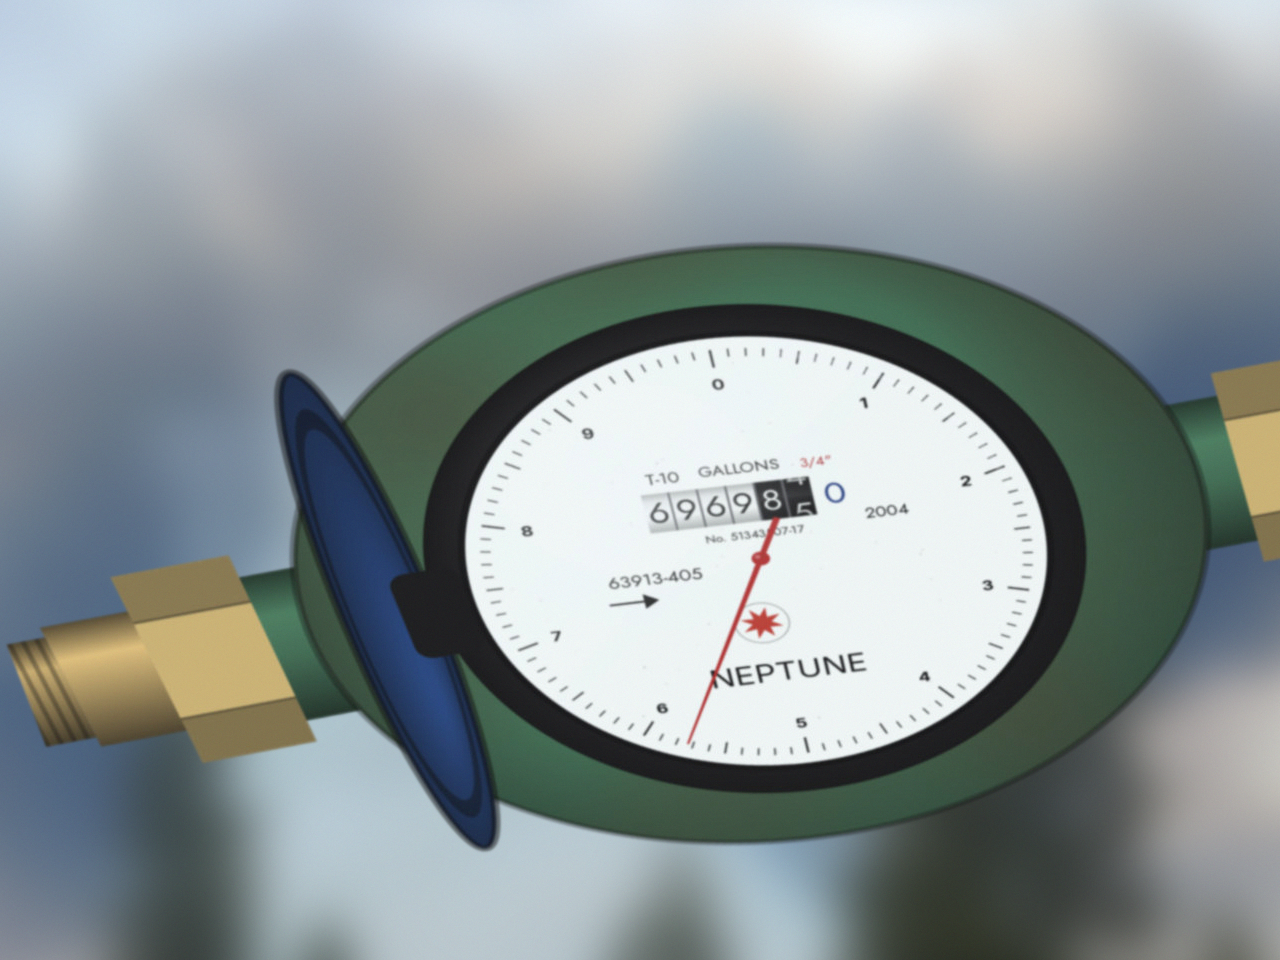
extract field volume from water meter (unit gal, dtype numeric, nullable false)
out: 6969845.7 gal
